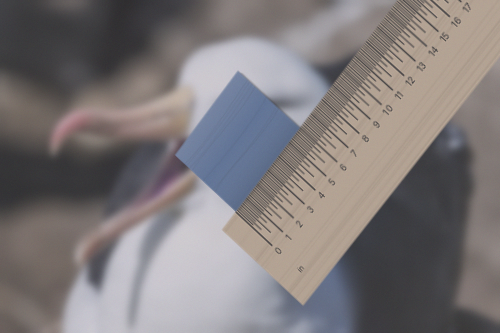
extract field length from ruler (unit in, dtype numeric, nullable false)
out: 6 in
